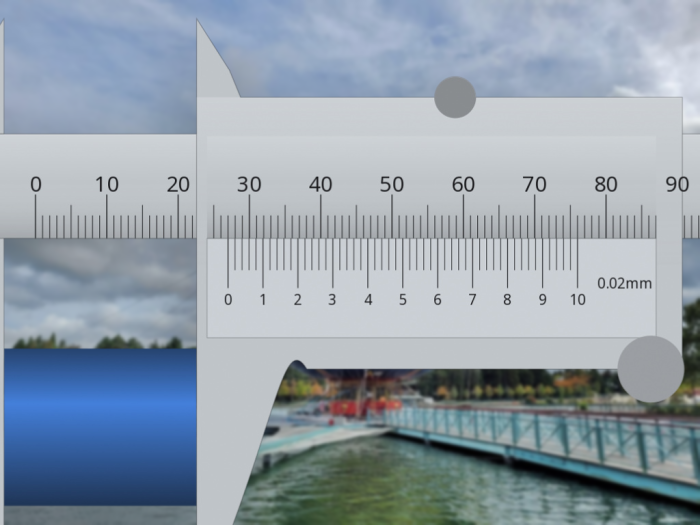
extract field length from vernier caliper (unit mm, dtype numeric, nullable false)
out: 27.0 mm
